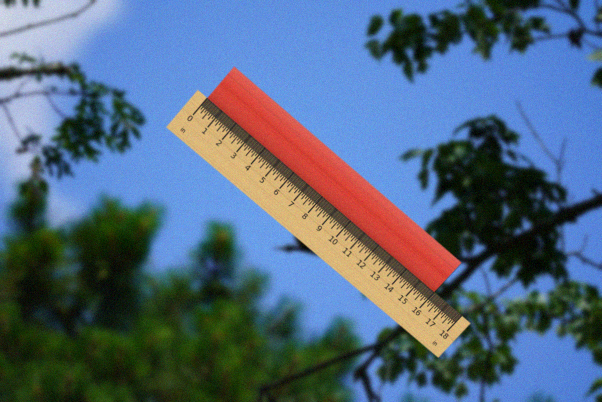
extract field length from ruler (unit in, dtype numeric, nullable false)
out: 16 in
